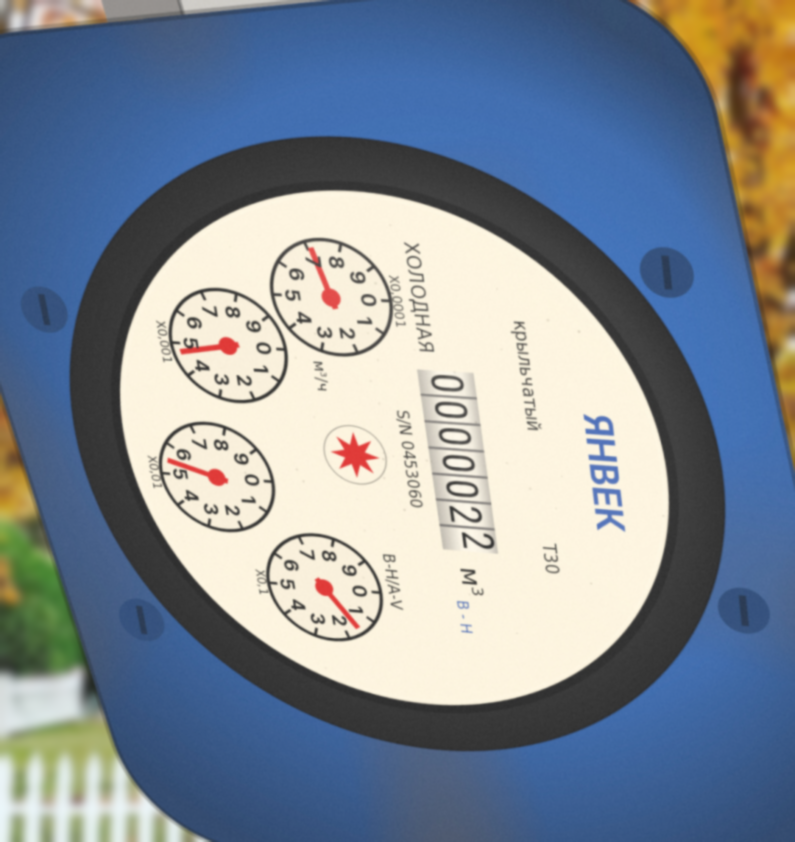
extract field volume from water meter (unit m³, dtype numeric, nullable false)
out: 22.1547 m³
